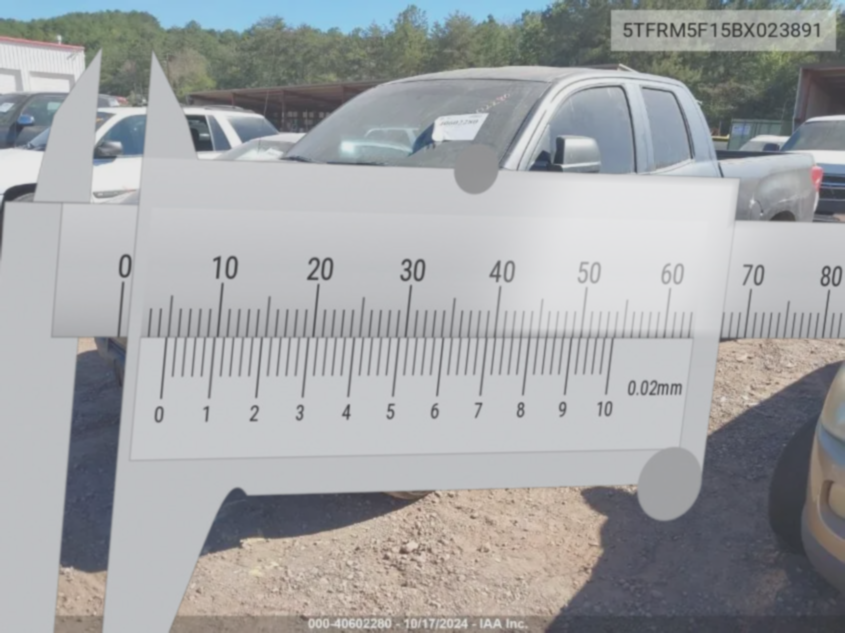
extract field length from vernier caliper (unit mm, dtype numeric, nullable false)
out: 4.8 mm
